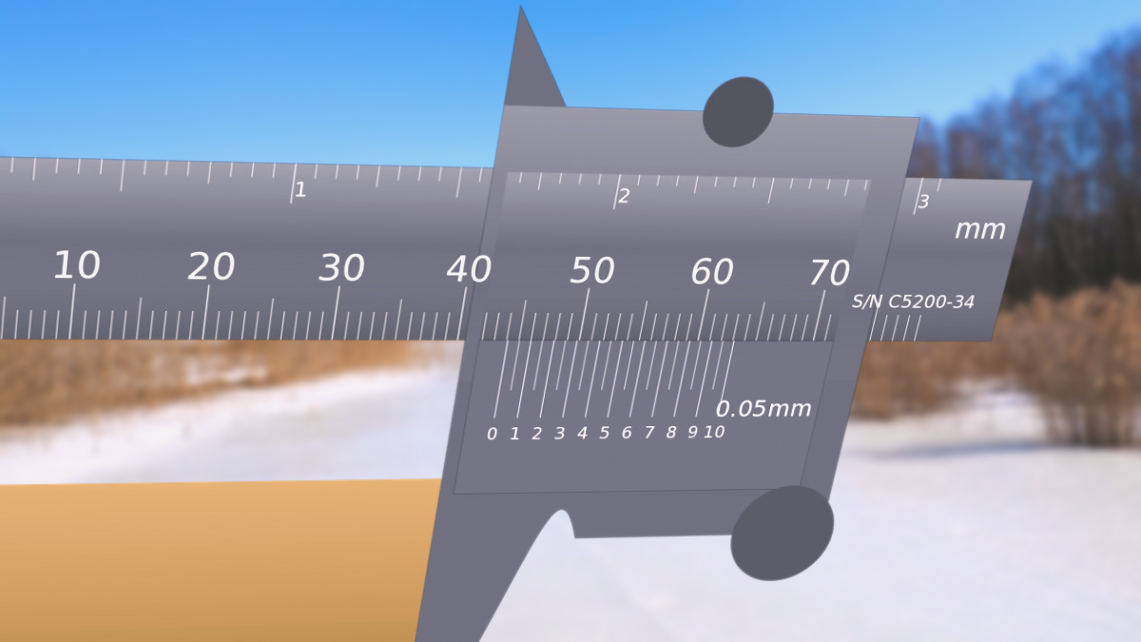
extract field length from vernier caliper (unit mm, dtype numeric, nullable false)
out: 44.1 mm
